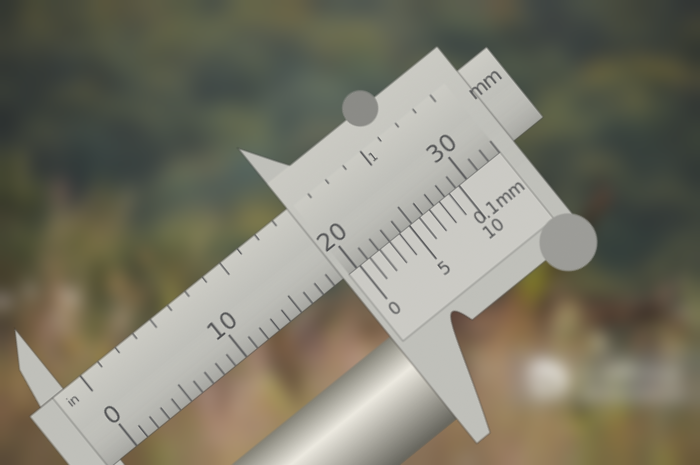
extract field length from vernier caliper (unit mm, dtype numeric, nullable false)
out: 20.3 mm
